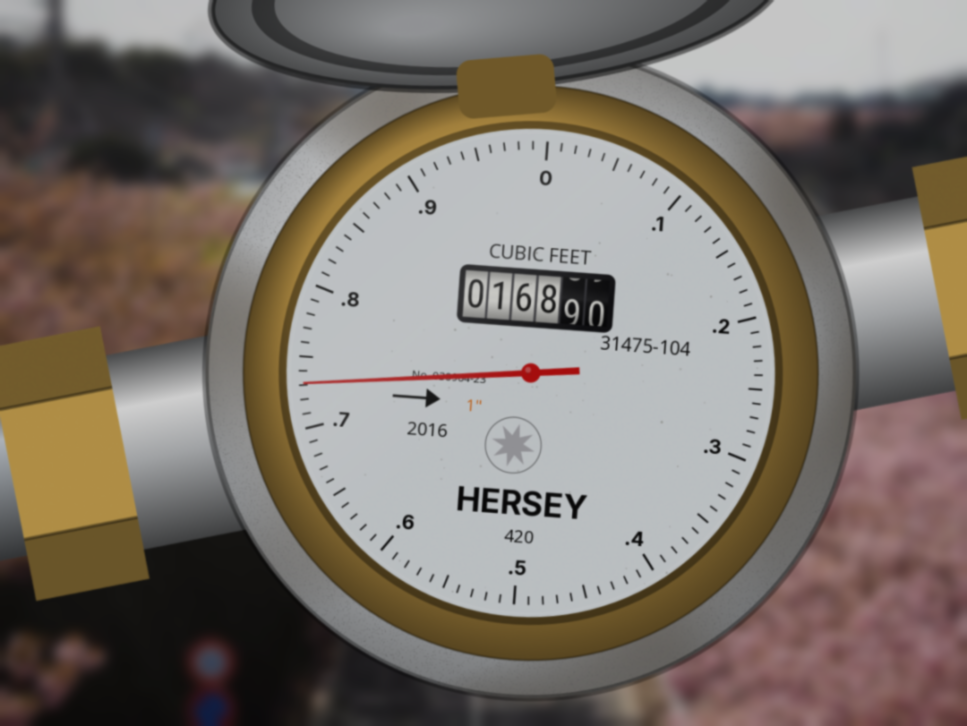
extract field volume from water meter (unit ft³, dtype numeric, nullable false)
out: 16889.73 ft³
